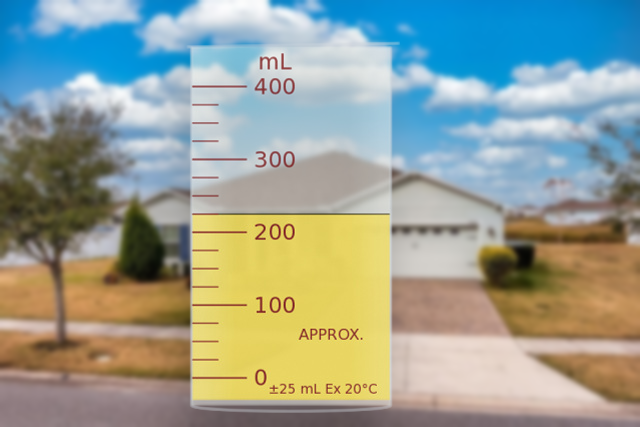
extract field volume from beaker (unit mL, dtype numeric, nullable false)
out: 225 mL
